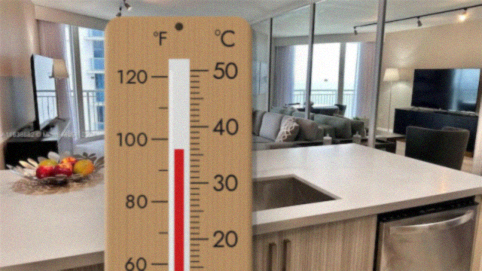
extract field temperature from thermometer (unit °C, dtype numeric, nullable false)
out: 36 °C
